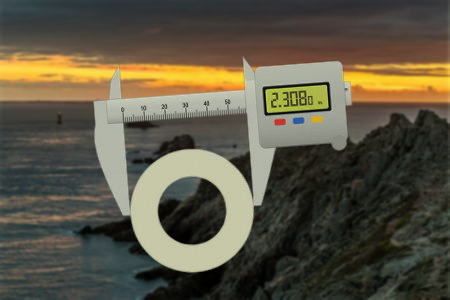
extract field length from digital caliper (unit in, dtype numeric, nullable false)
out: 2.3080 in
